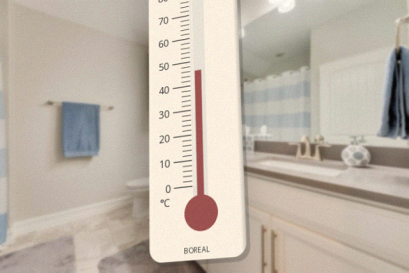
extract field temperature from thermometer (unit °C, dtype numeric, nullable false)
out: 46 °C
